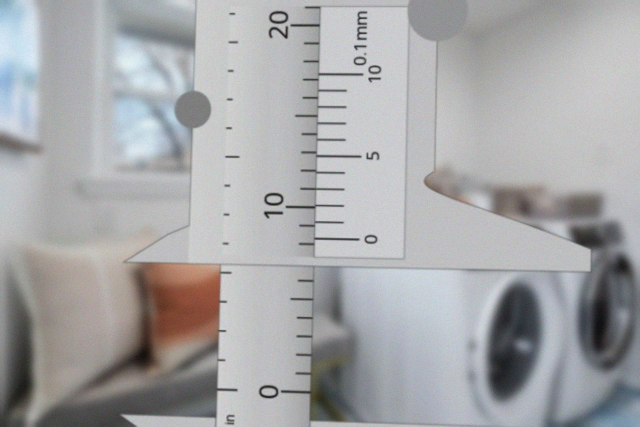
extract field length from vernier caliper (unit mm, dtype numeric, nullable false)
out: 8.3 mm
